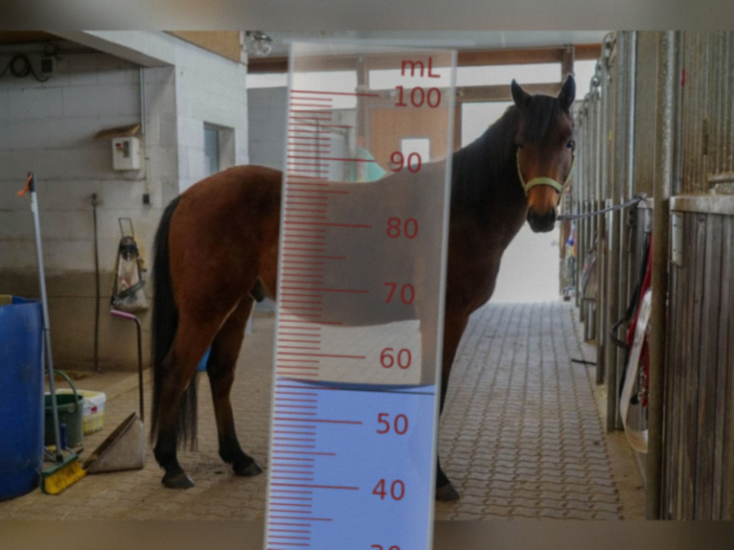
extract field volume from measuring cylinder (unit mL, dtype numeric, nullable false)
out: 55 mL
